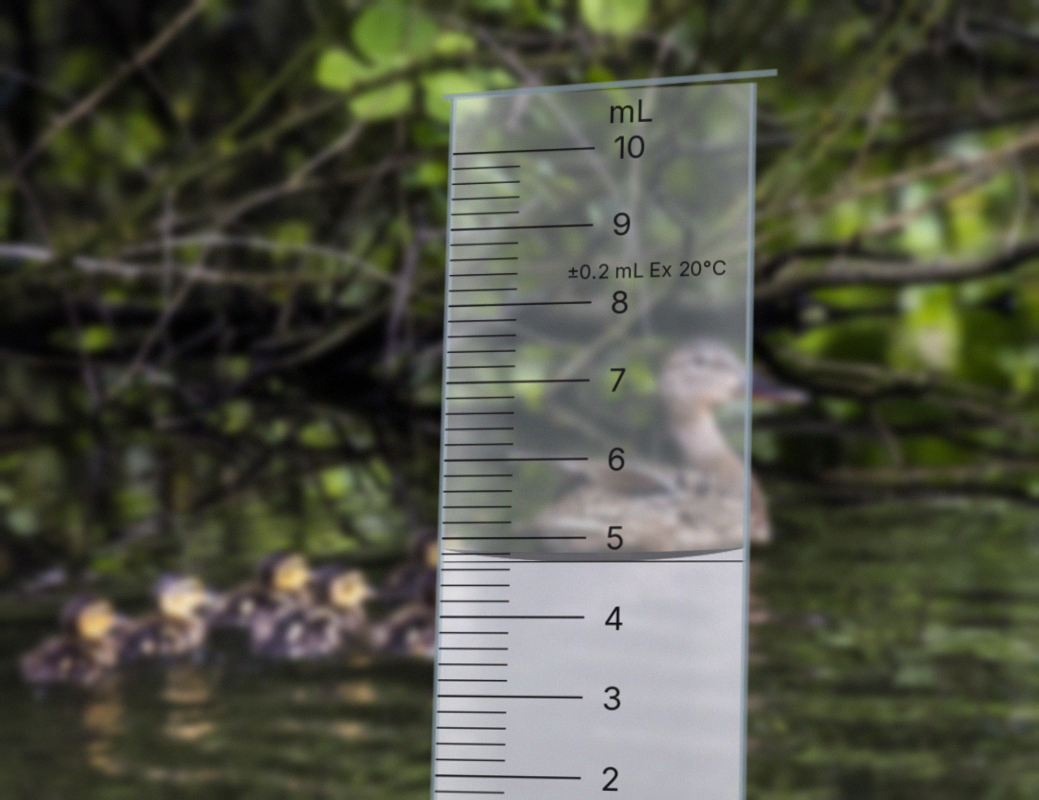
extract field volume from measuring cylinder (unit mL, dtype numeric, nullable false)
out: 4.7 mL
